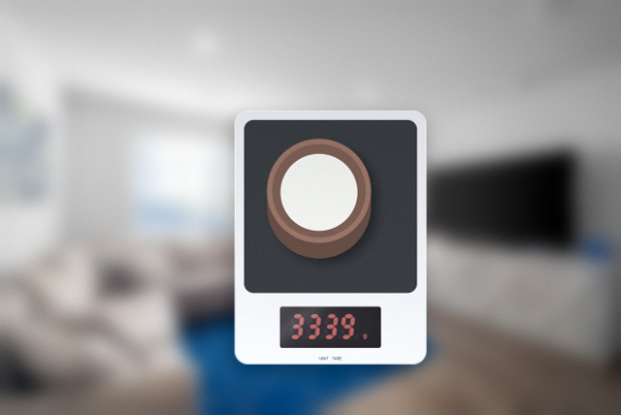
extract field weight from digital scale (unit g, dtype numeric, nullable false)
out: 3339 g
